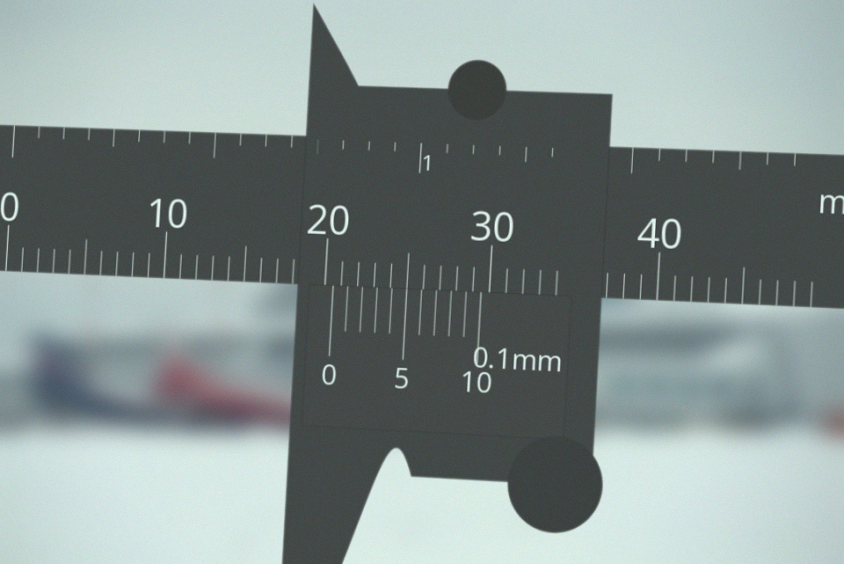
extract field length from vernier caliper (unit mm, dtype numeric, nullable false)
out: 20.5 mm
